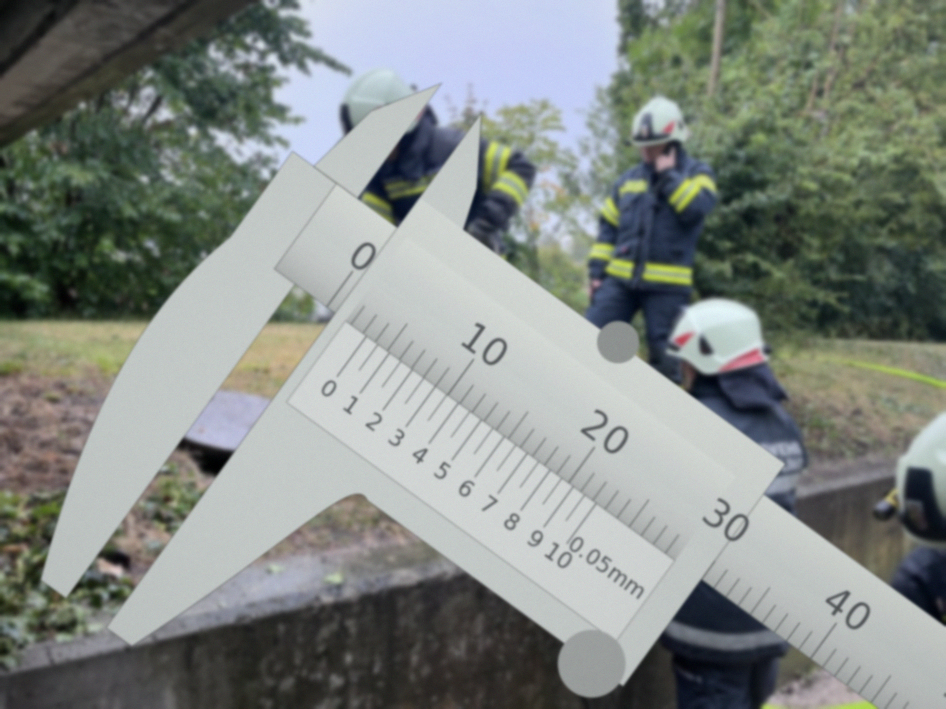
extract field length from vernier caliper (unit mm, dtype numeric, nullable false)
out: 3.3 mm
